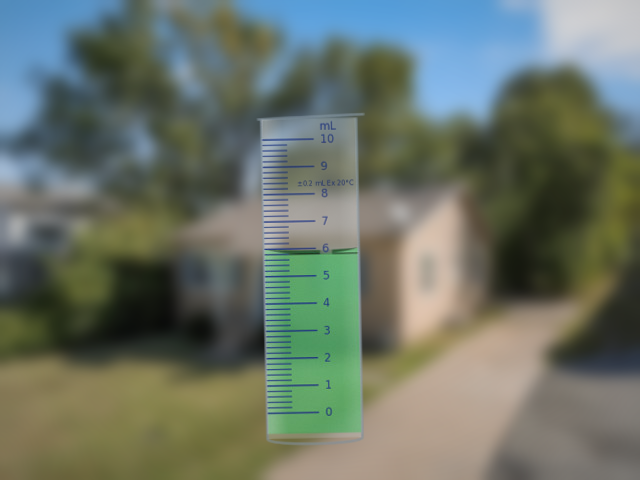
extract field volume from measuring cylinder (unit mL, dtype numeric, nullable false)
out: 5.8 mL
